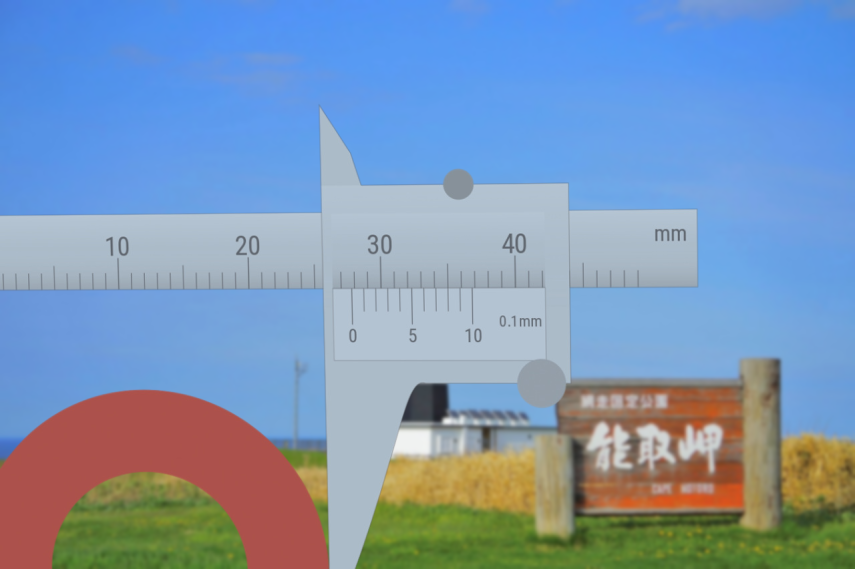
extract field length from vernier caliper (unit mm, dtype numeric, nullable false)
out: 27.8 mm
